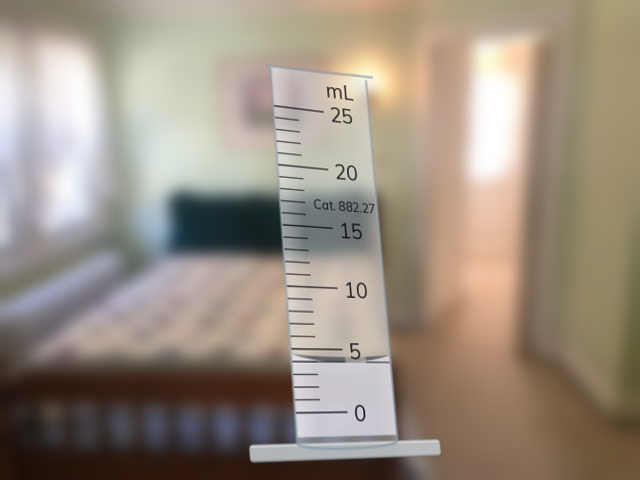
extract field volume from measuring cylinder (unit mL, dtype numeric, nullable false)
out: 4 mL
